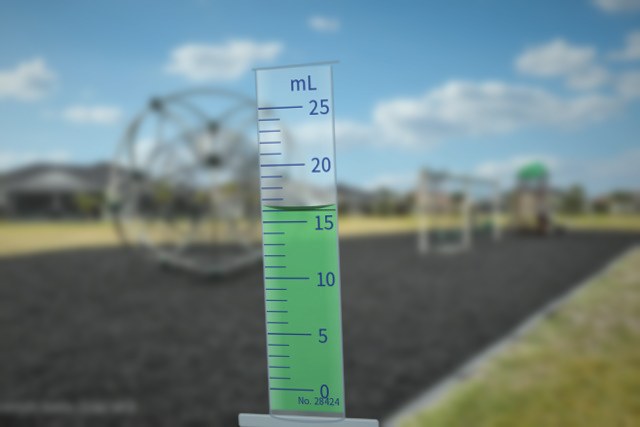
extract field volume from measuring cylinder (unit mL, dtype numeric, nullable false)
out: 16 mL
